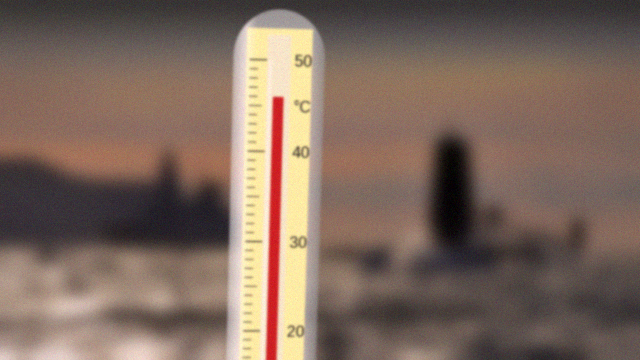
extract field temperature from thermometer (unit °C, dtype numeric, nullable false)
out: 46 °C
